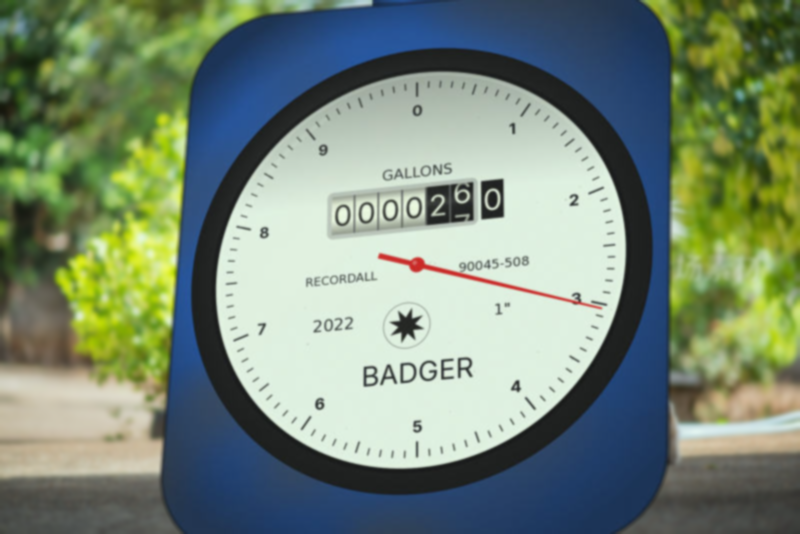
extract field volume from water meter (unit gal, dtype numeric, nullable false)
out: 263.0 gal
